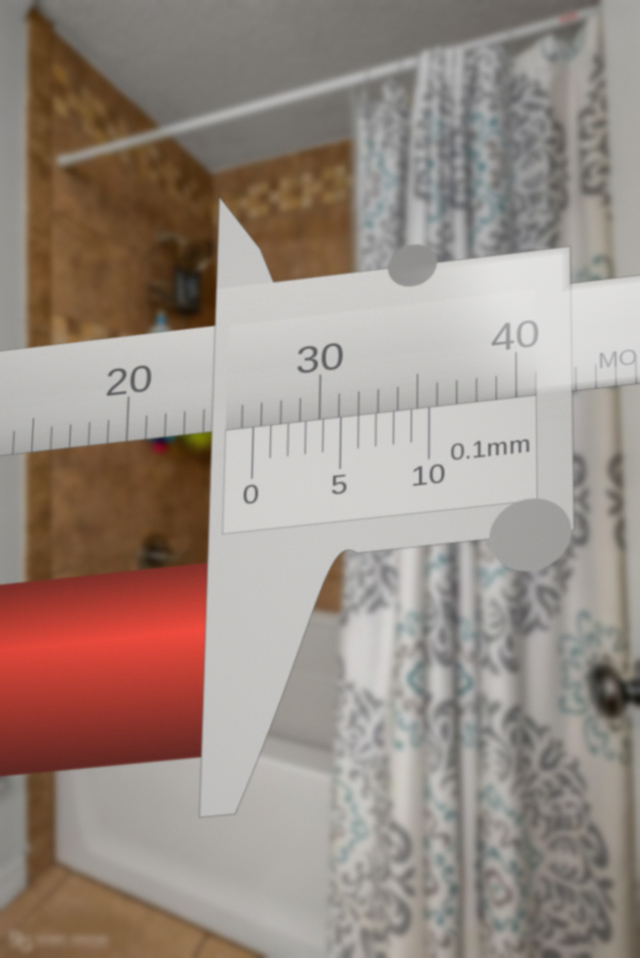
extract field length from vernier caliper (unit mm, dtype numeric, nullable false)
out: 26.6 mm
